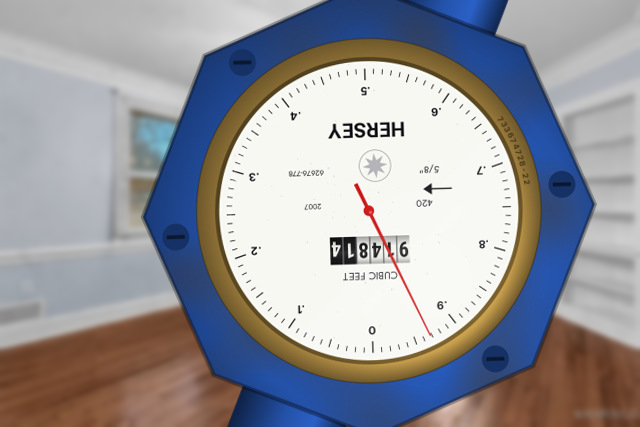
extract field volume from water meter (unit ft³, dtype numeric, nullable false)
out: 914813.93 ft³
